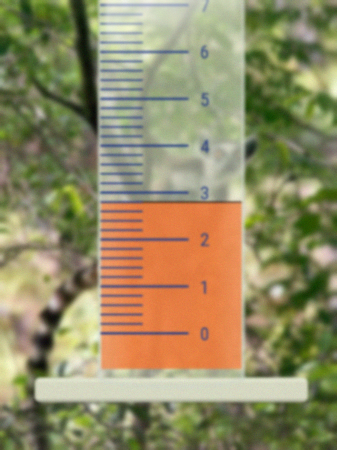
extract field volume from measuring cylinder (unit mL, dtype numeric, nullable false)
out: 2.8 mL
